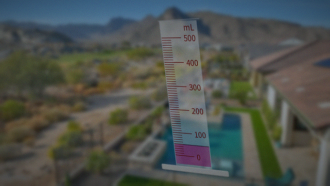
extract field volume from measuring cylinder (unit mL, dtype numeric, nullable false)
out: 50 mL
